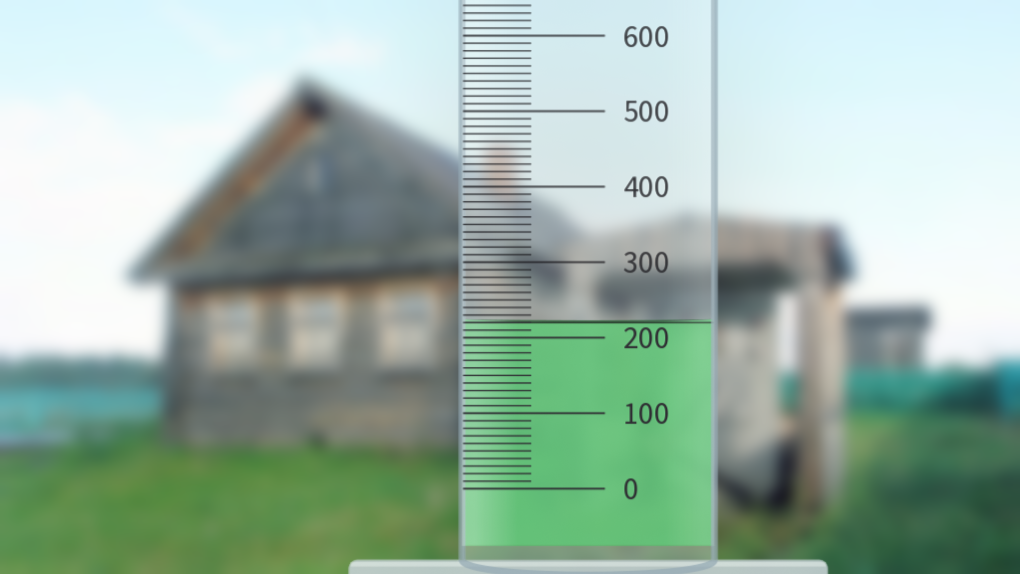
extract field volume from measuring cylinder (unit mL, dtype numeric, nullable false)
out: 220 mL
